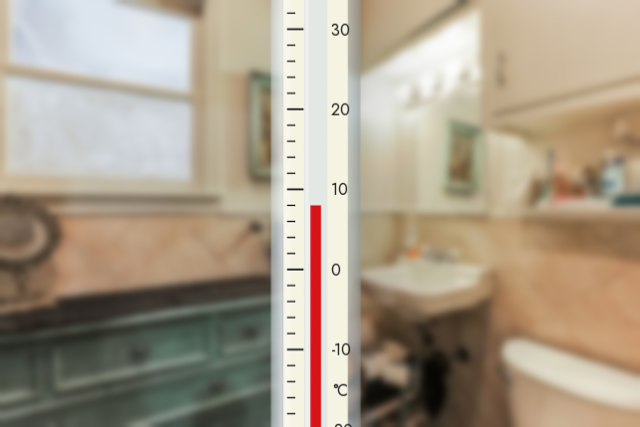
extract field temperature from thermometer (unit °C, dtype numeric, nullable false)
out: 8 °C
